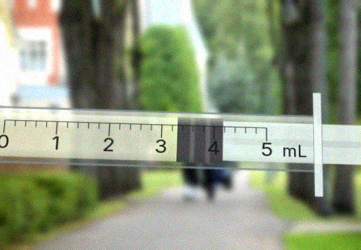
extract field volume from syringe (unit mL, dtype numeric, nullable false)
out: 3.3 mL
